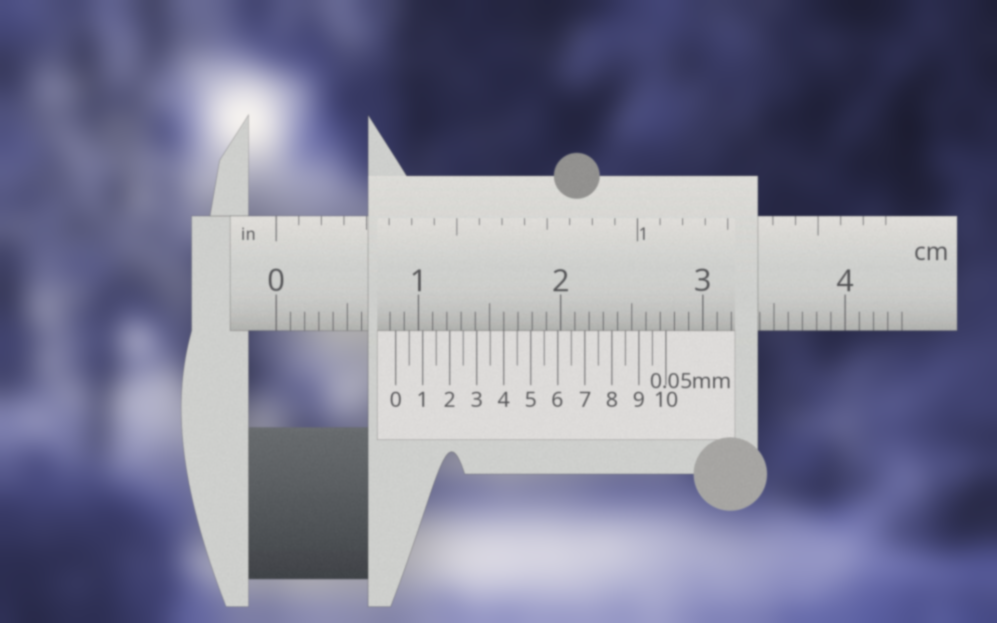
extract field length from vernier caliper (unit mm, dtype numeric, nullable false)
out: 8.4 mm
